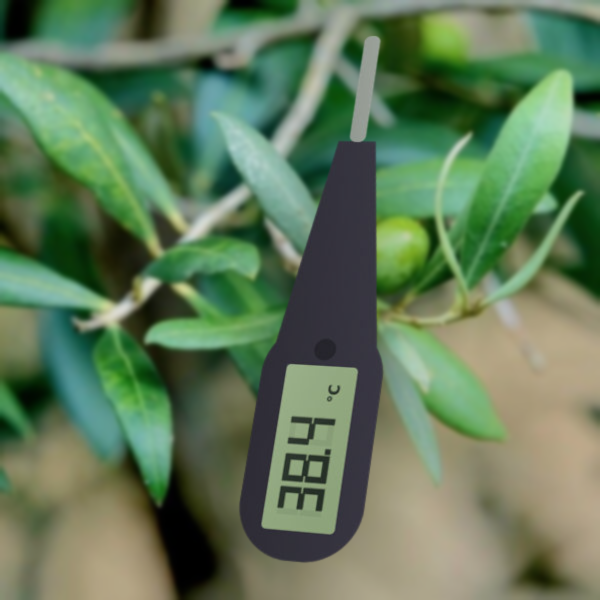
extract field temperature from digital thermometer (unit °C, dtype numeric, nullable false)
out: 38.4 °C
